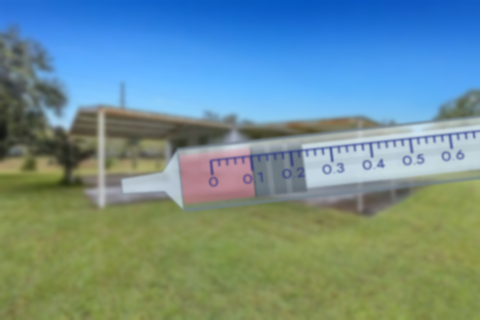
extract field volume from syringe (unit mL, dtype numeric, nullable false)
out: 0.1 mL
